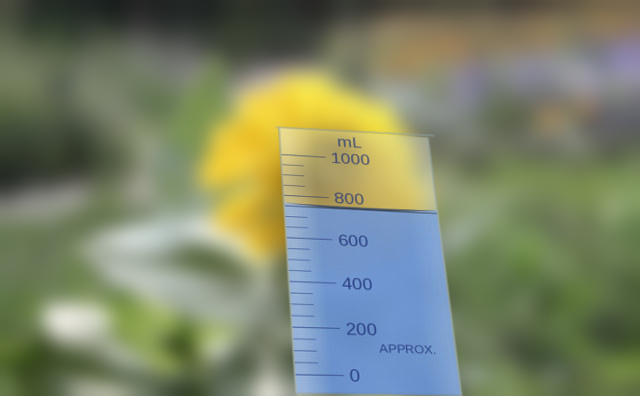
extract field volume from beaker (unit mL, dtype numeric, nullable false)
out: 750 mL
